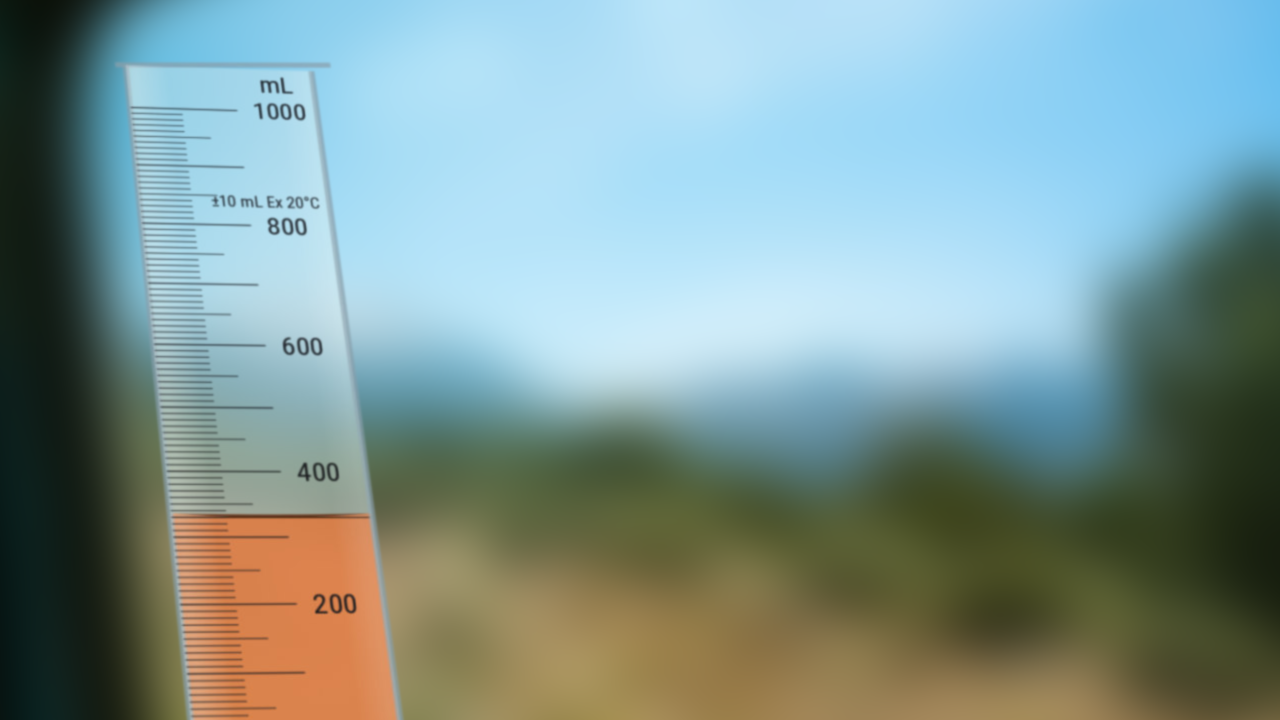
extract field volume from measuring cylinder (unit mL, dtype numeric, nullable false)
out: 330 mL
